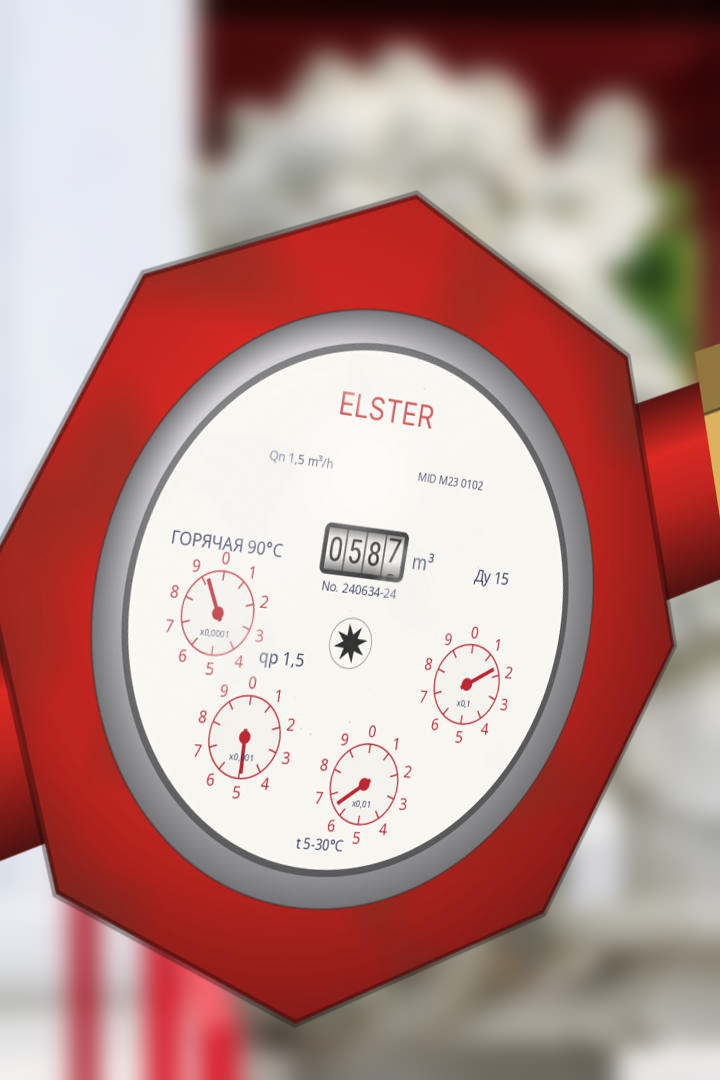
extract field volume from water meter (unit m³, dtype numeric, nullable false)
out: 587.1649 m³
